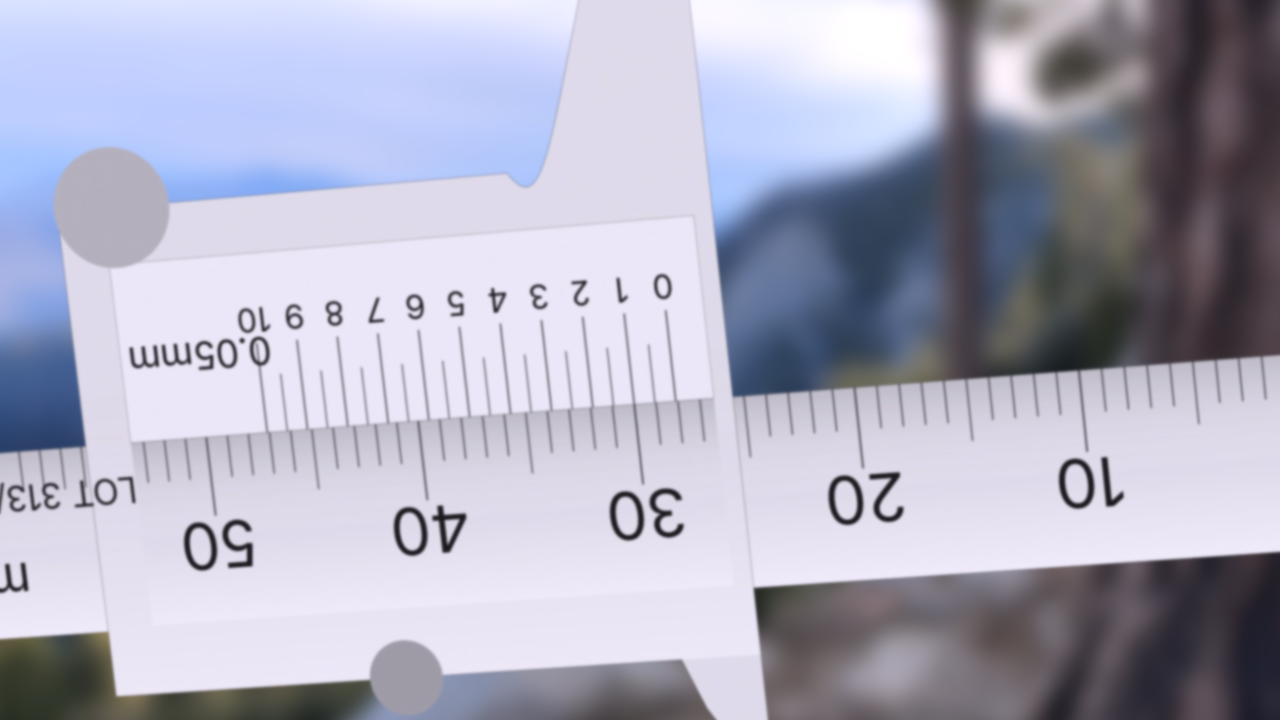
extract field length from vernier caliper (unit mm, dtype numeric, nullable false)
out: 28.1 mm
